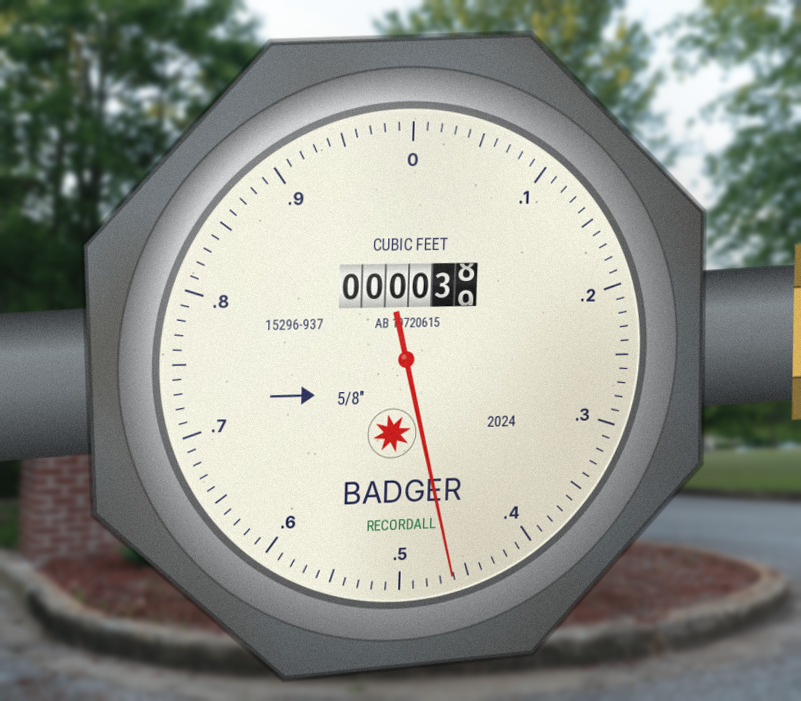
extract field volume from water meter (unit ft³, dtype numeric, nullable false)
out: 38.46 ft³
